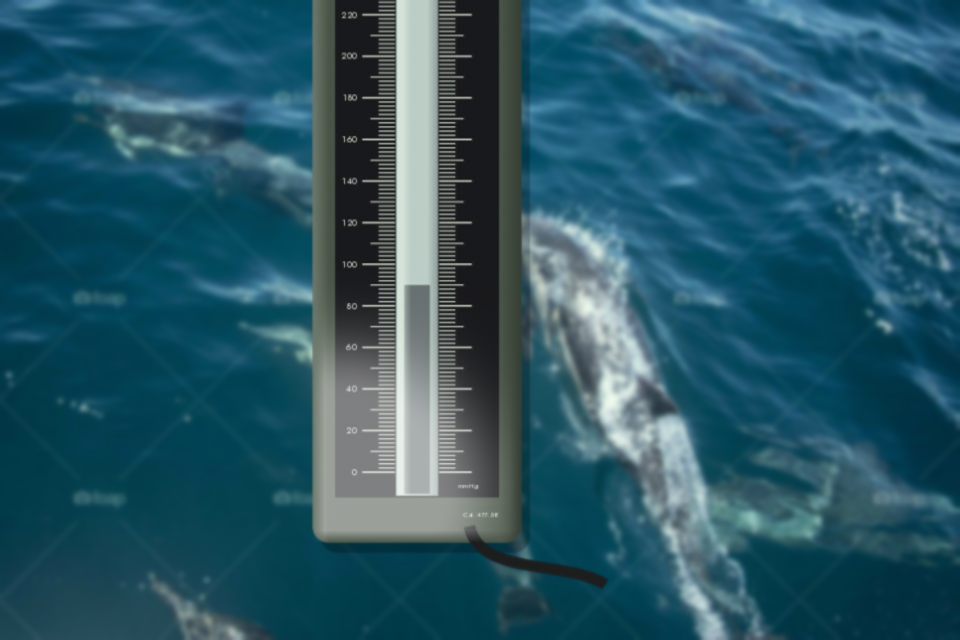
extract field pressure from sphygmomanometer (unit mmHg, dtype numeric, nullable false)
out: 90 mmHg
